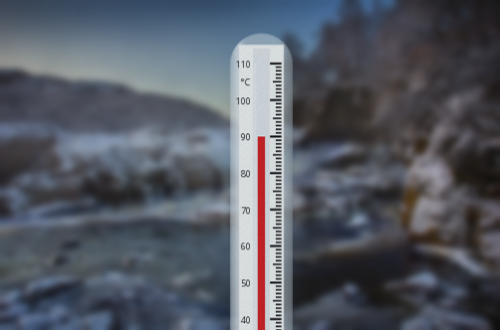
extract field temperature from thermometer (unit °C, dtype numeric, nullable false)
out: 90 °C
